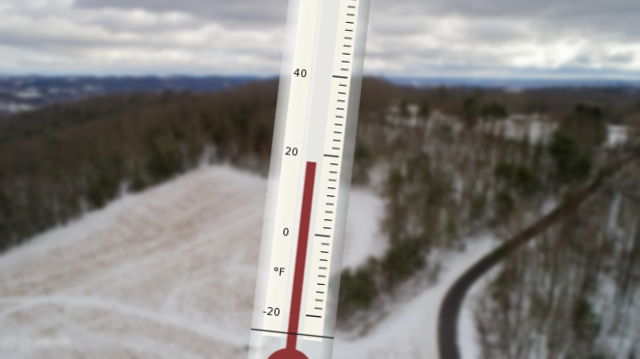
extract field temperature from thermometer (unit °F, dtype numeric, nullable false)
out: 18 °F
